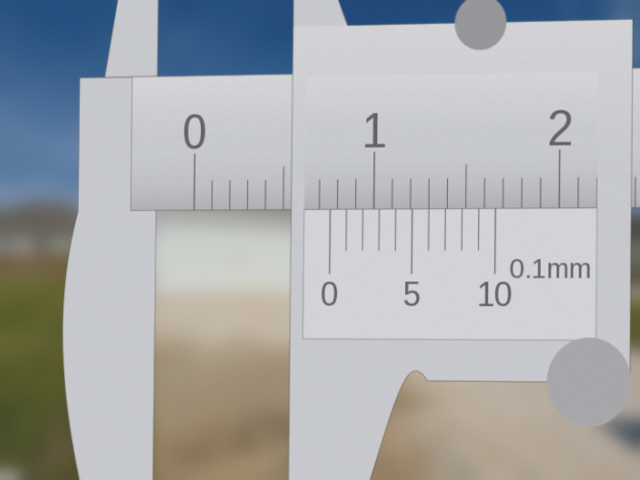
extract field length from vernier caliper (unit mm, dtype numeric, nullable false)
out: 7.6 mm
